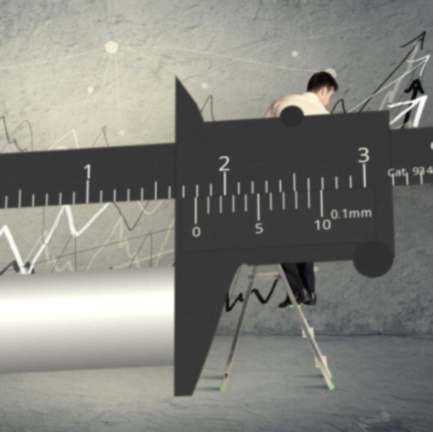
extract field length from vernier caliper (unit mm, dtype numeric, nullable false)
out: 17.9 mm
